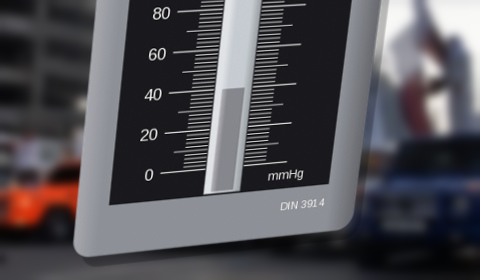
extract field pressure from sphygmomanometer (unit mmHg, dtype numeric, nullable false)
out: 40 mmHg
